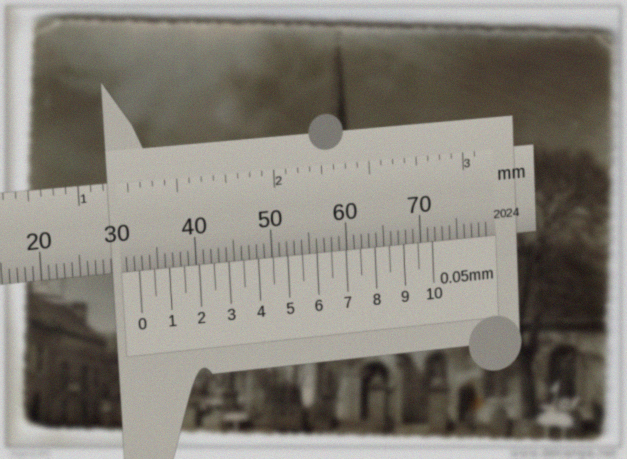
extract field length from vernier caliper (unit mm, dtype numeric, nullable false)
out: 32.6 mm
